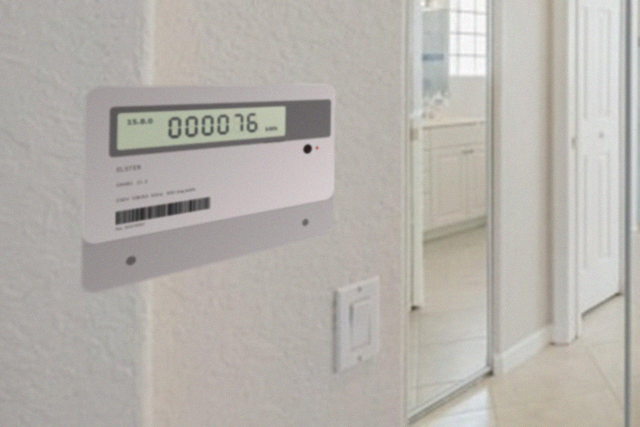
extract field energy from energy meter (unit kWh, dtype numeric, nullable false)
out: 76 kWh
